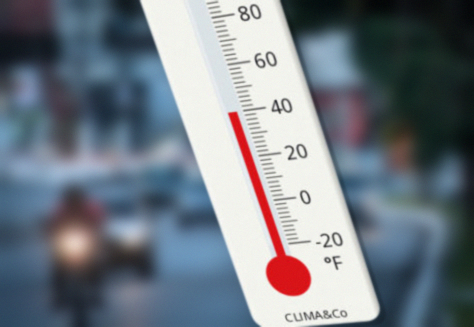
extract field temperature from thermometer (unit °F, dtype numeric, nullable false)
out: 40 °F
